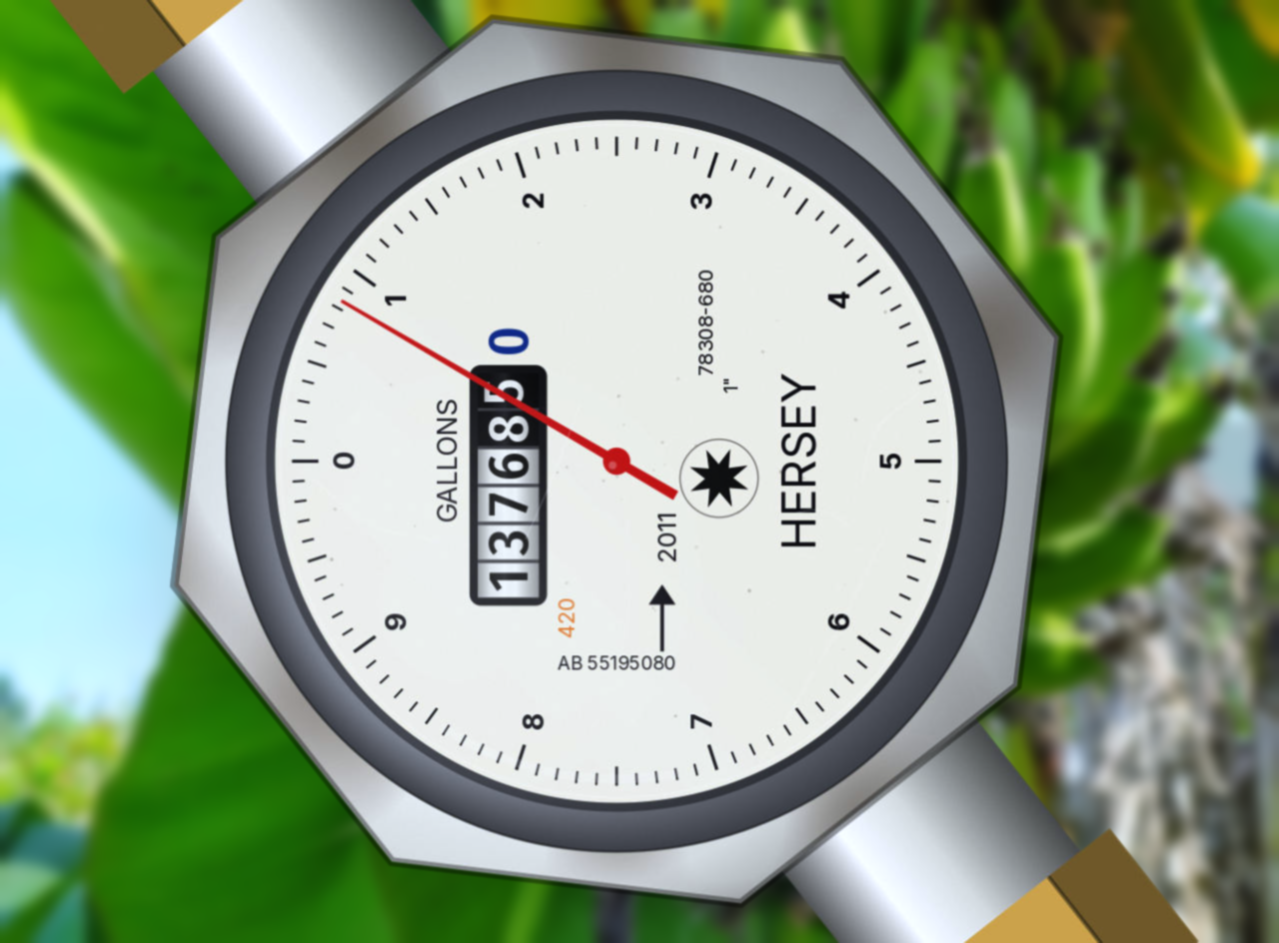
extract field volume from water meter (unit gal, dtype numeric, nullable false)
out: 1376850.8 gal
